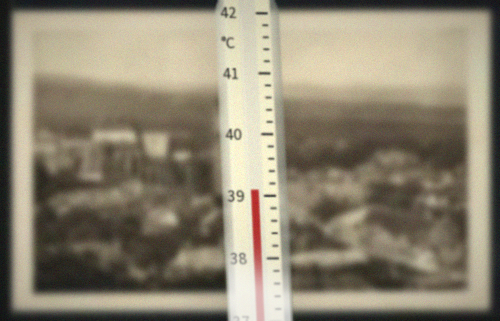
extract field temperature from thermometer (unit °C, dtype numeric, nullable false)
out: 39.1 °C
